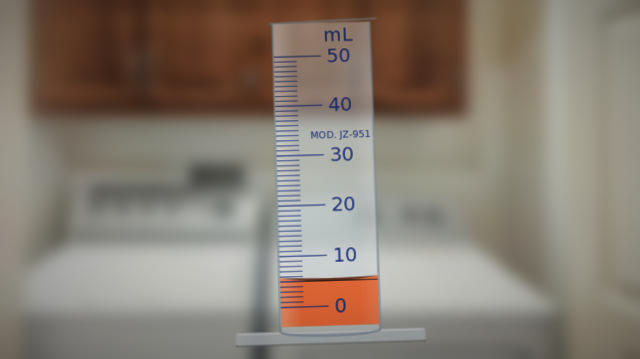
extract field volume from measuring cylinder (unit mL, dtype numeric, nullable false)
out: 5 mL
